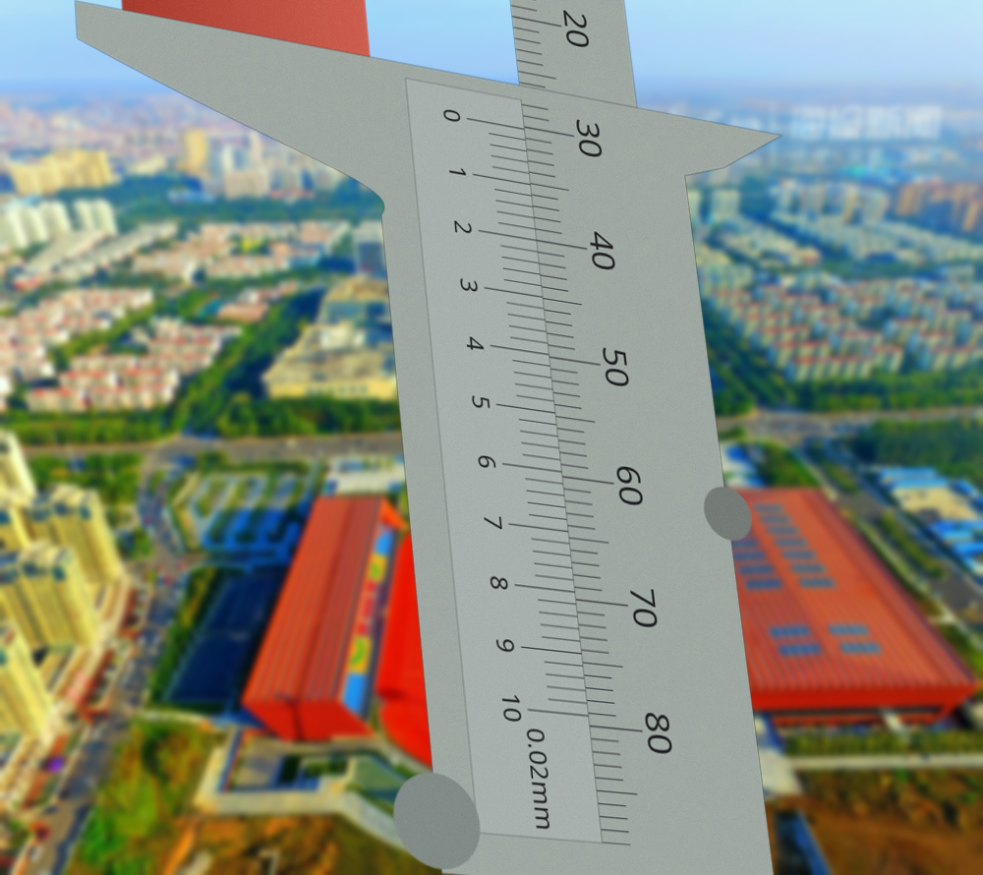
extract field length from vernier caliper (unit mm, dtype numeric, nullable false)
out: 30.2 mm
